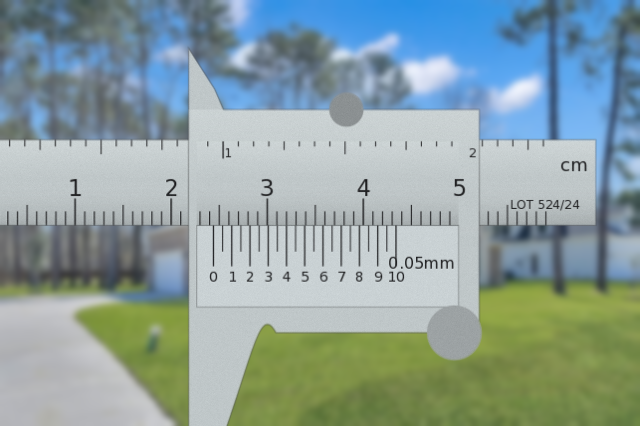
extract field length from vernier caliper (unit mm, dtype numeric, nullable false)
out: 24.4 mm
